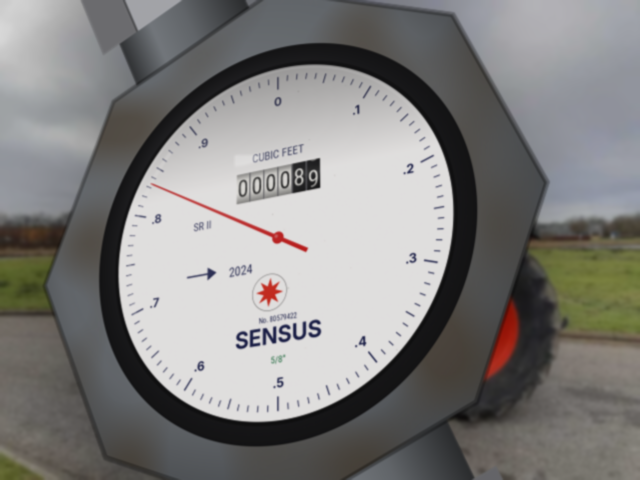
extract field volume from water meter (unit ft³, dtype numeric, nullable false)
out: 88.83 ft³
